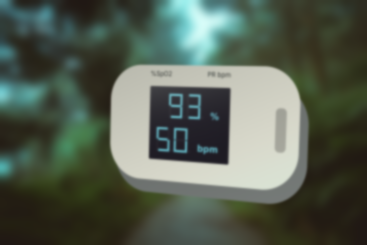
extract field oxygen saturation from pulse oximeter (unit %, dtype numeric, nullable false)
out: 93 %
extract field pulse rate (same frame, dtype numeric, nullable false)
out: 50 bpm
